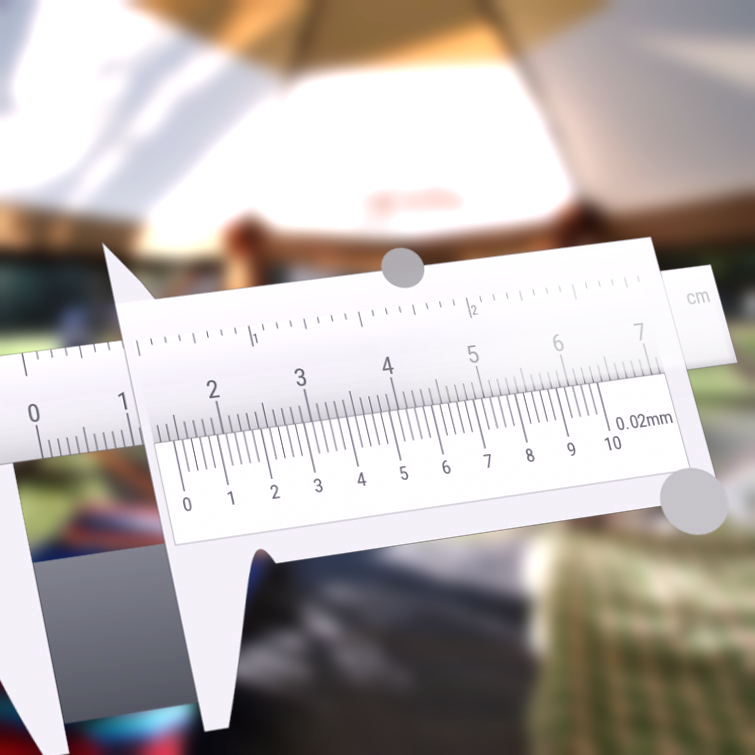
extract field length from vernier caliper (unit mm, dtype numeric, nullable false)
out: 14.4 mm
